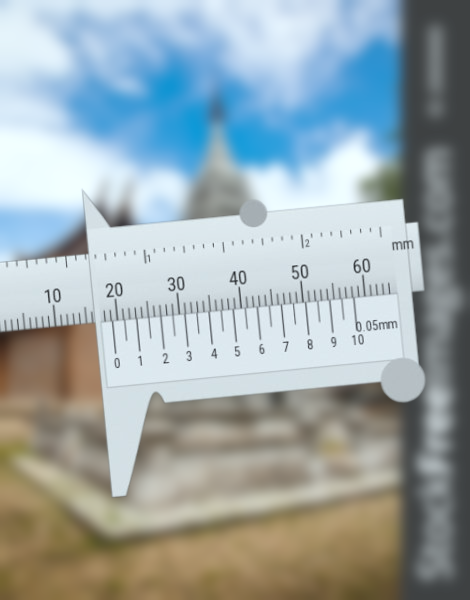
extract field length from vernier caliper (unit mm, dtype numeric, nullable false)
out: 19.2 mm
